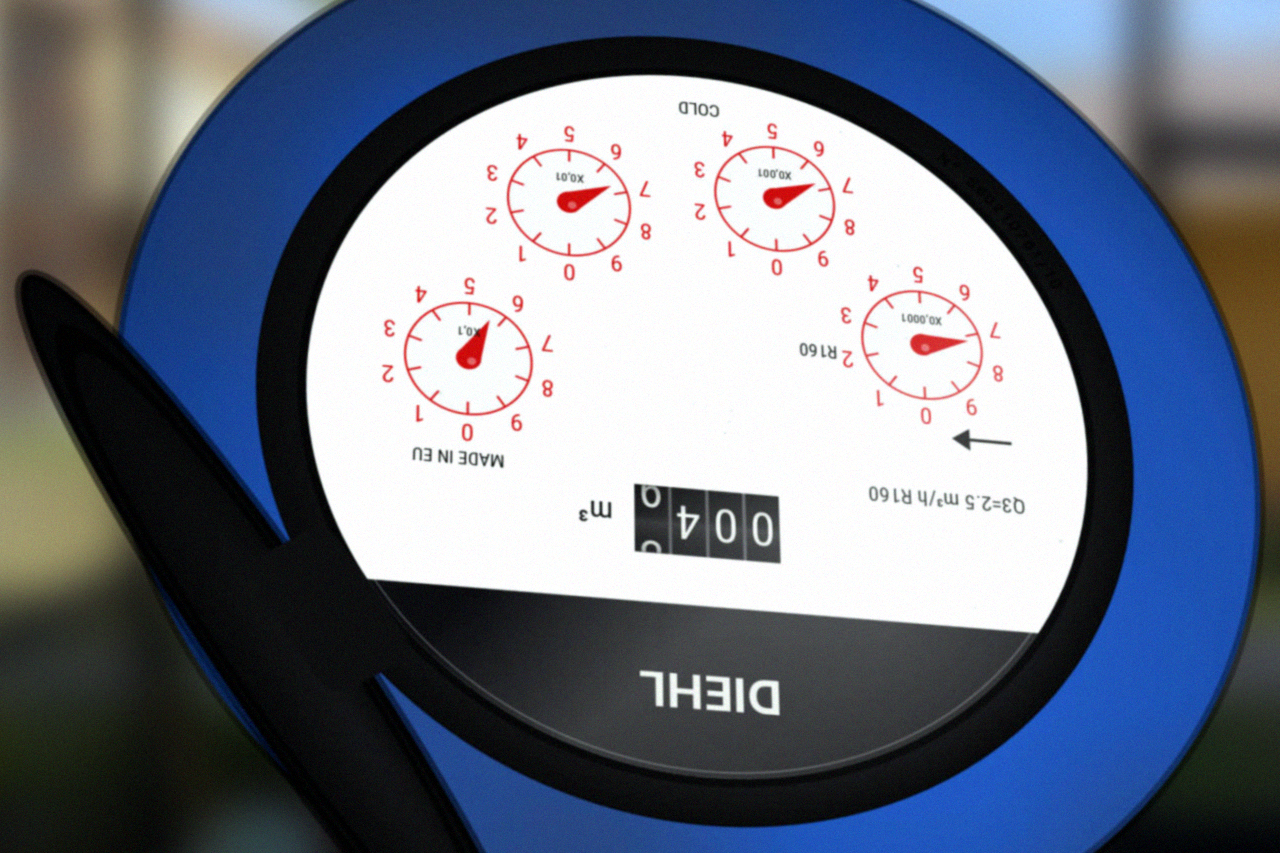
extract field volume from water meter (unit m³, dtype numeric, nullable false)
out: 48.5667 m³
